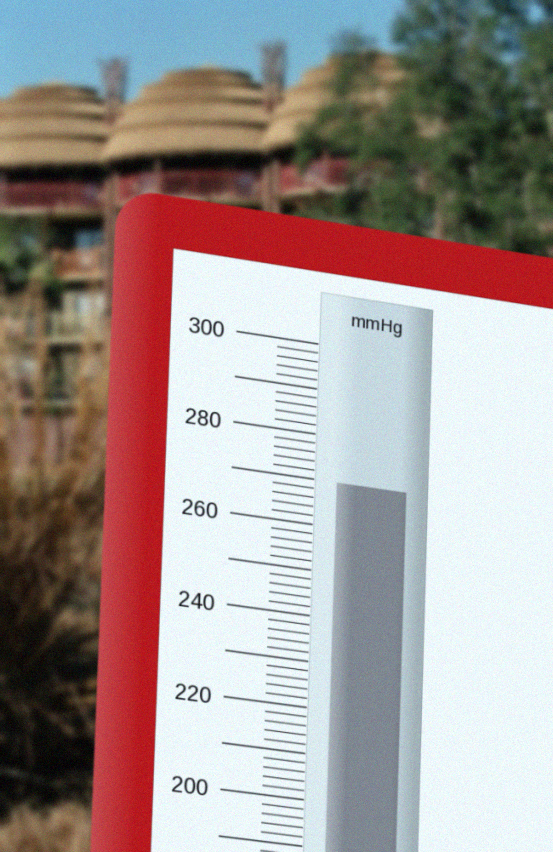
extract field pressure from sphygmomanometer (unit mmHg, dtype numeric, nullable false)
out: 270 mmHg
